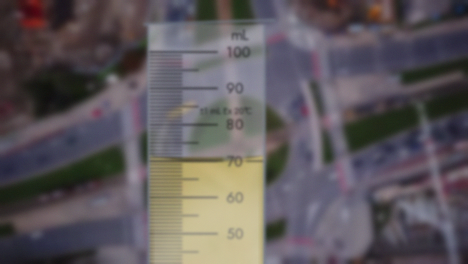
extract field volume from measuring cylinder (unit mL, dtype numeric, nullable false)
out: 70 mL
